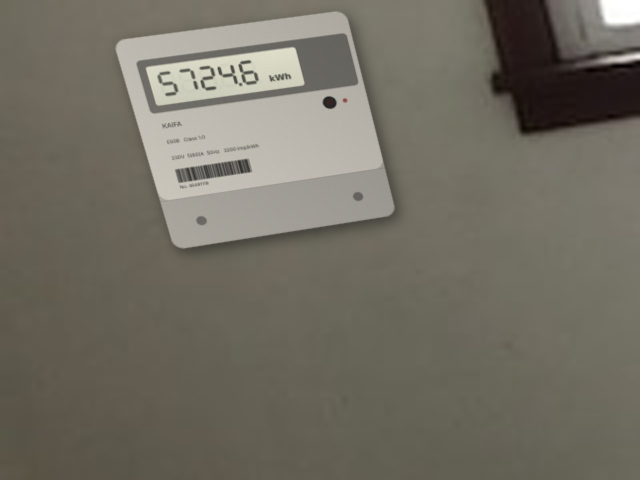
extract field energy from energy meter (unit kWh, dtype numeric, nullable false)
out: 5724.6 kWh
